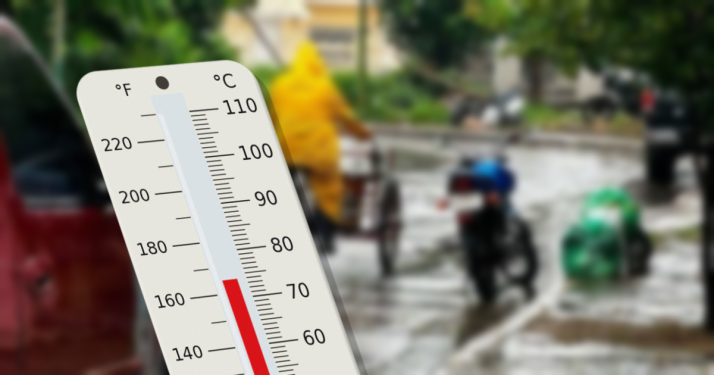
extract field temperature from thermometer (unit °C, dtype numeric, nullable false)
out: 74 °C
